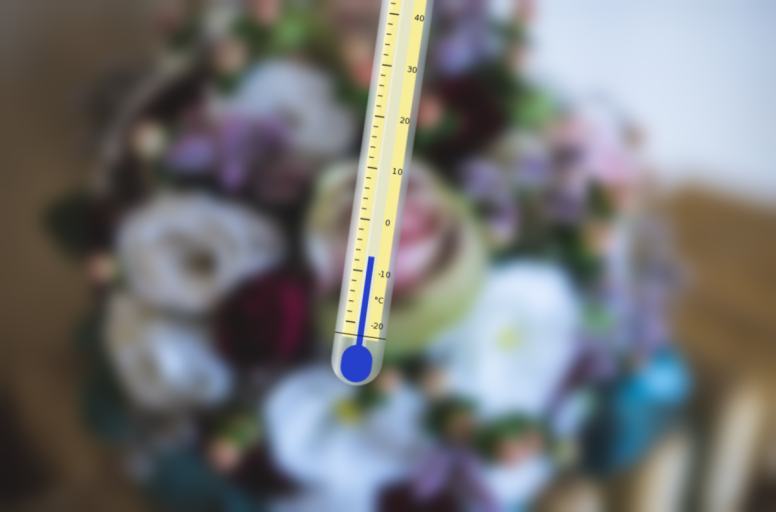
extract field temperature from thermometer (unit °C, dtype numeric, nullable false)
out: -7 °C
